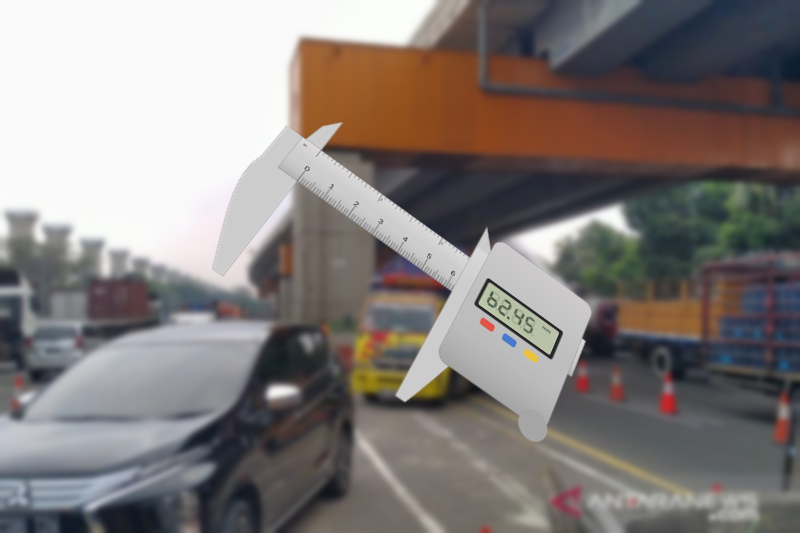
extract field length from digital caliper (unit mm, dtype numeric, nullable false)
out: 62.45 mm
